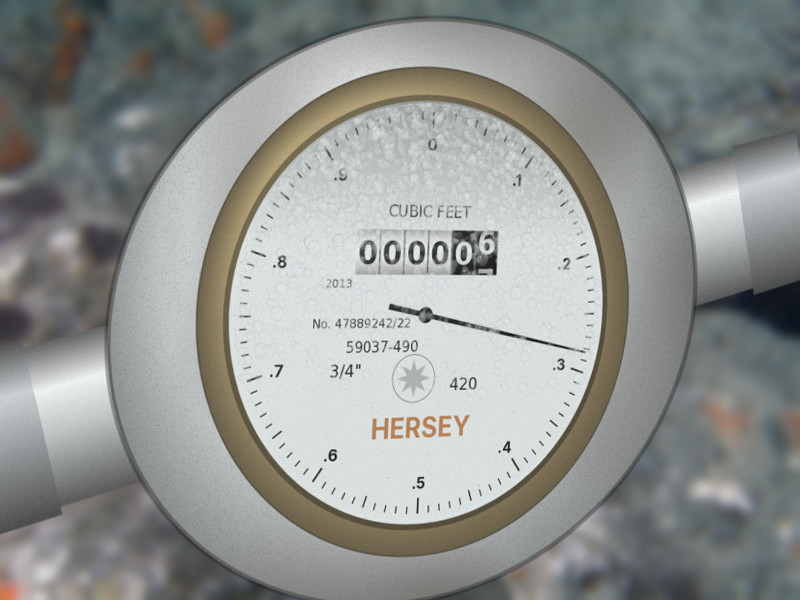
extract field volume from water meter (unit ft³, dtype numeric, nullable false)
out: 6.28 ft³
